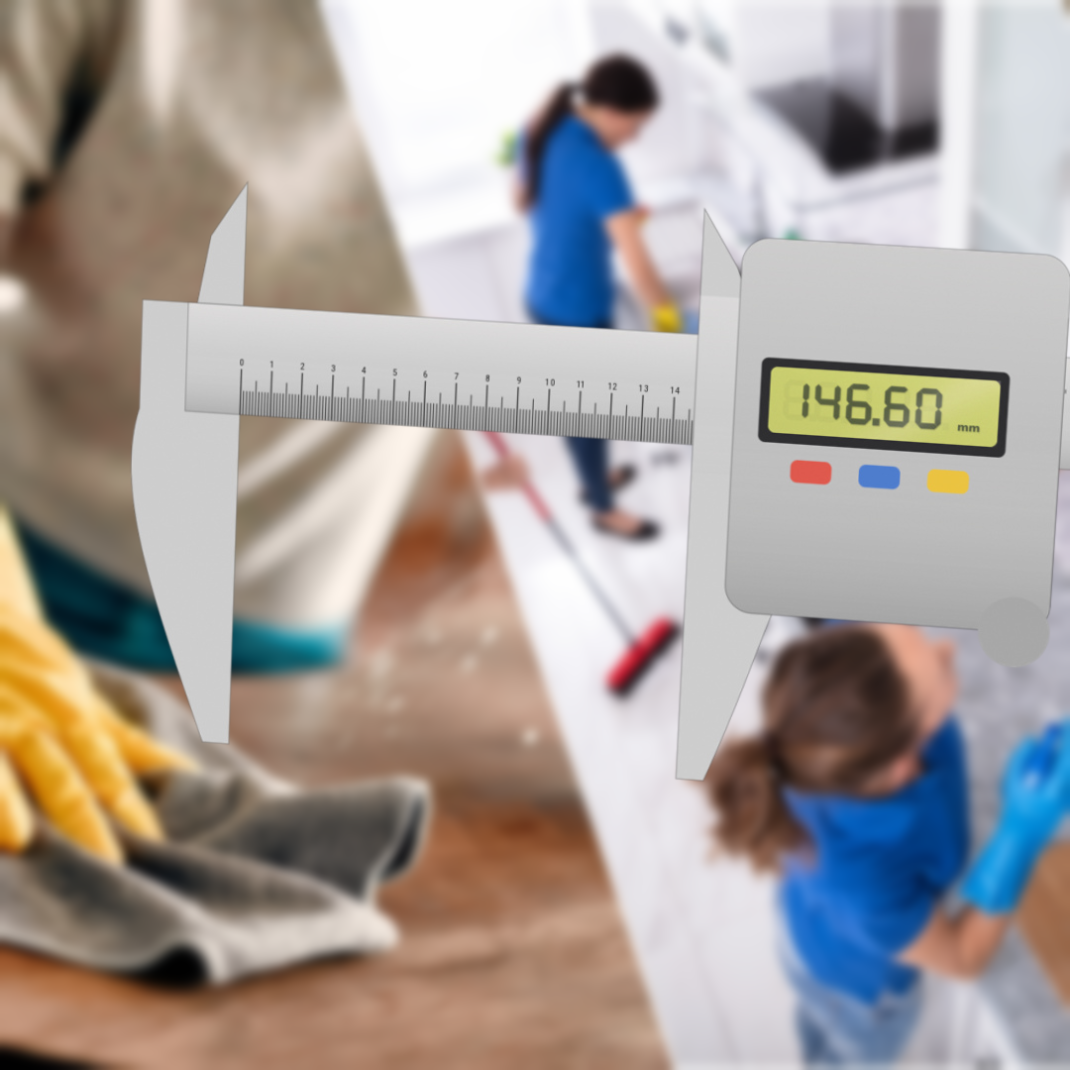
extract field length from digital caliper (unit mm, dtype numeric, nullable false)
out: 146.60 mm
